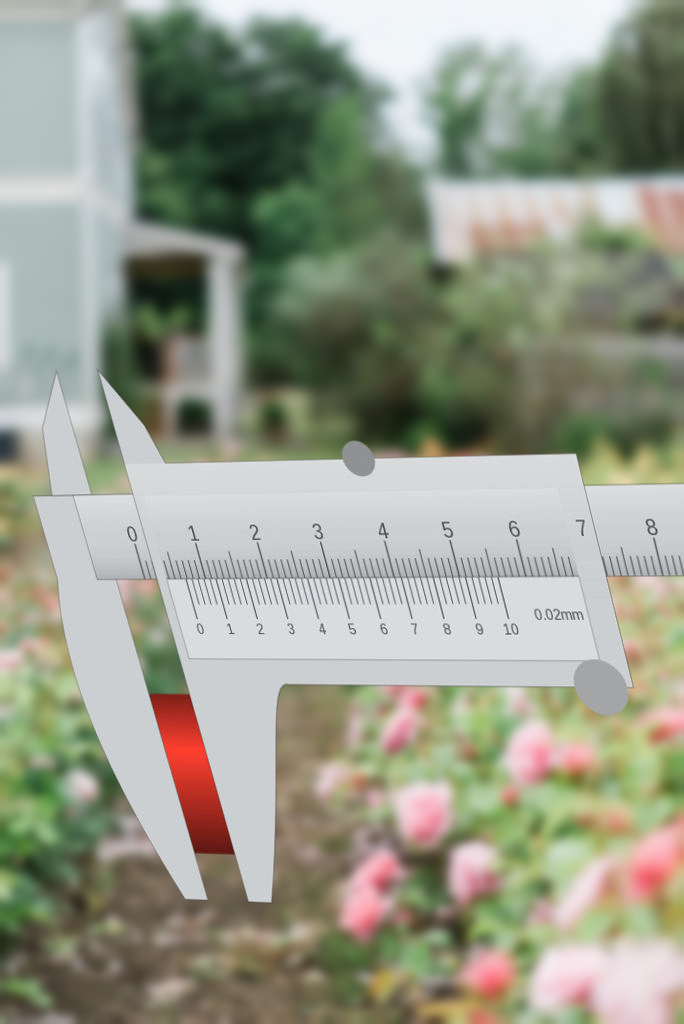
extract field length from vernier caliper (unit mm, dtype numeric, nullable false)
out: 6.8 mm
